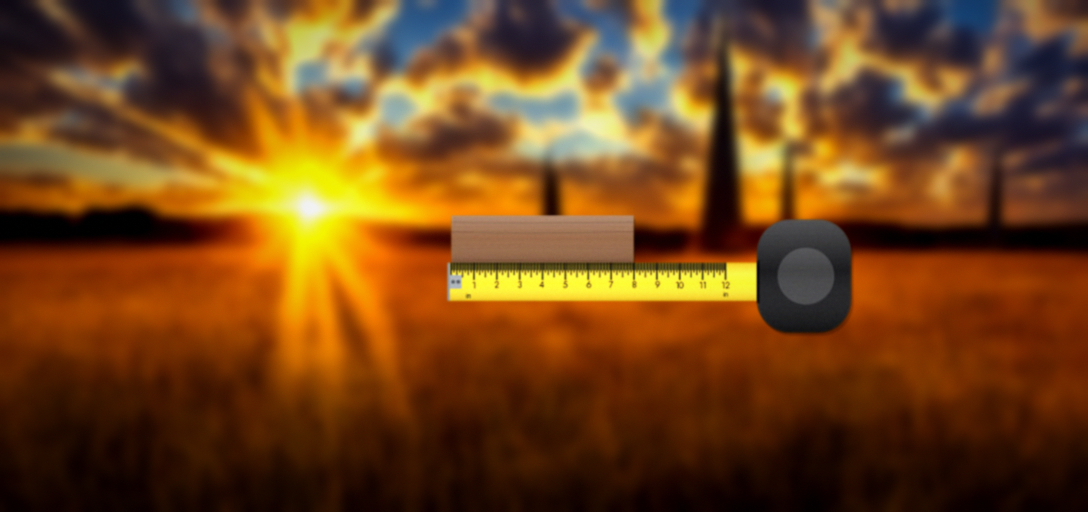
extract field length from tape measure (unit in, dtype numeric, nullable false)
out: 8 in
